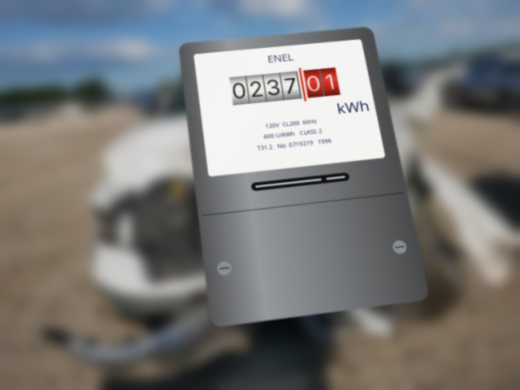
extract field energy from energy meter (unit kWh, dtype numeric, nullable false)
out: 237.01 kWh
